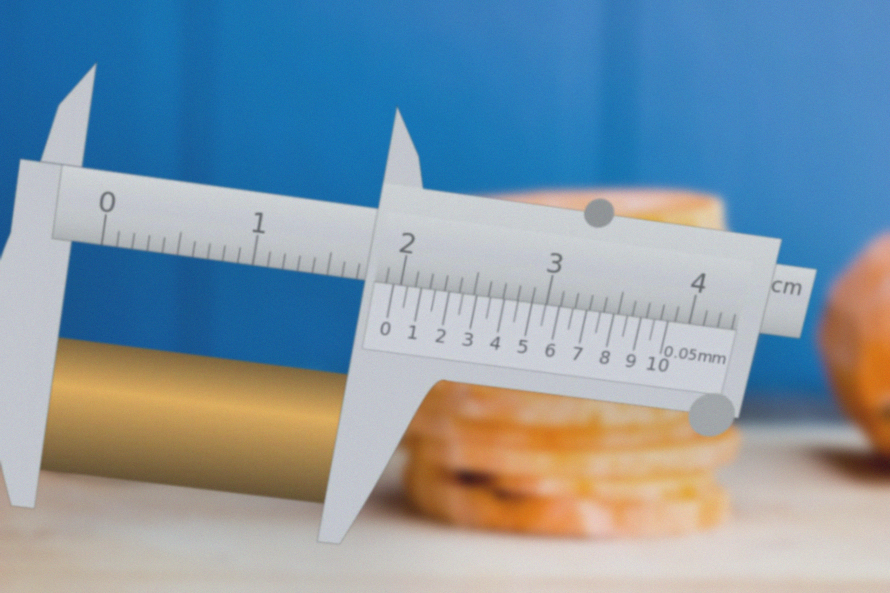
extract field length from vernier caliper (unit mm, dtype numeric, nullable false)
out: 19.5 mm
